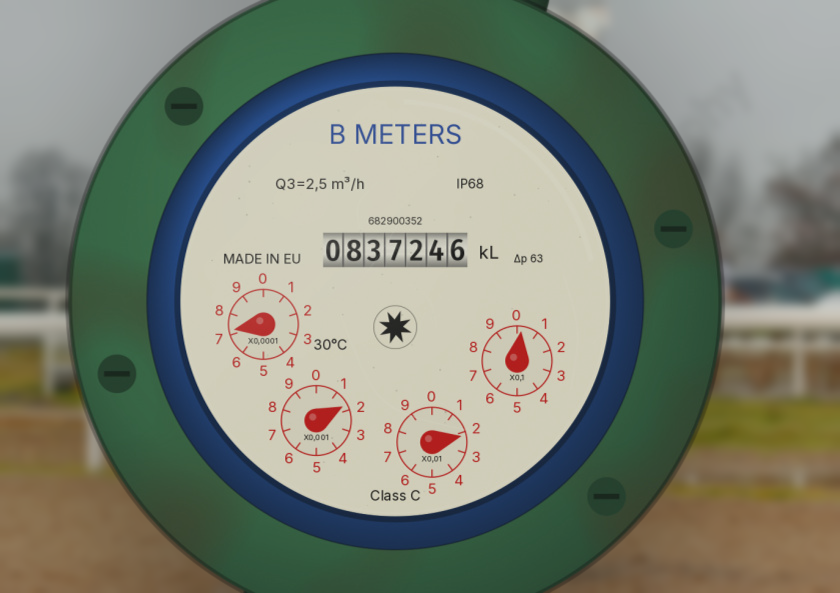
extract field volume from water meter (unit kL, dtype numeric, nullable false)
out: 837246.0217 kL
